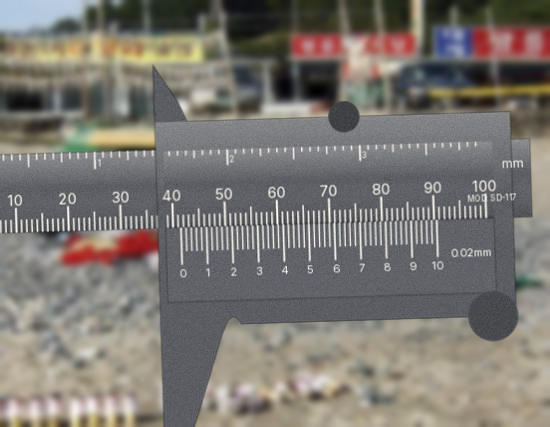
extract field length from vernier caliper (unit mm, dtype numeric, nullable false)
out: 41.5 mm
